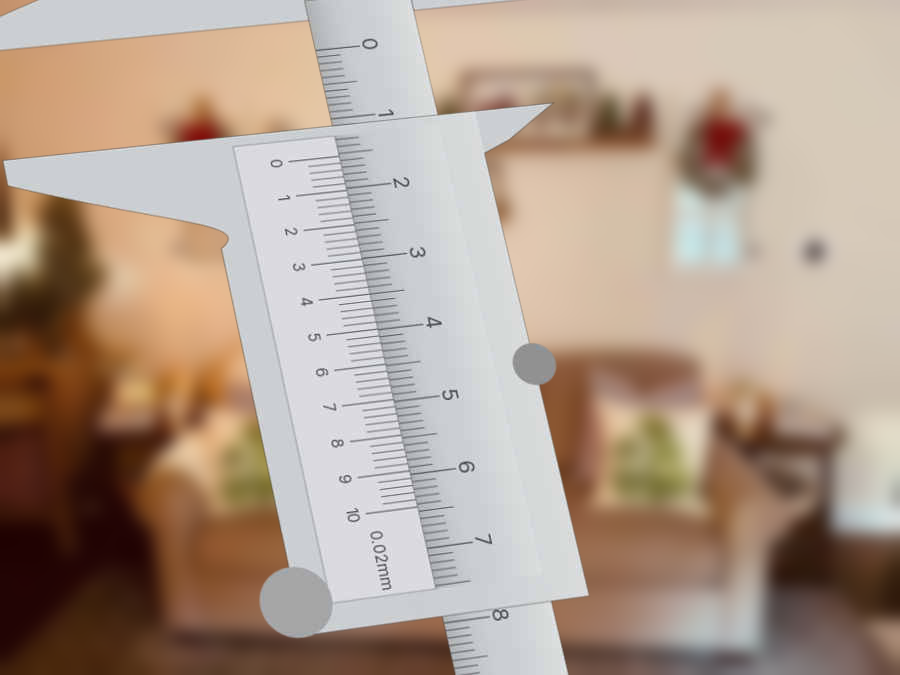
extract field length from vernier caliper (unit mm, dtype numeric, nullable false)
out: 15.4 mm
